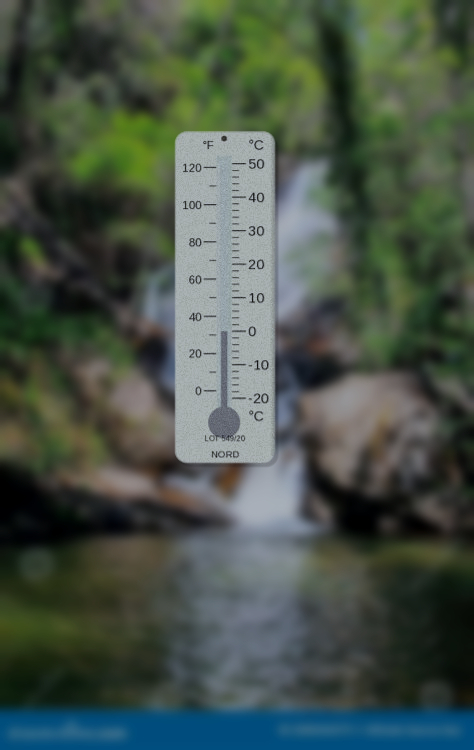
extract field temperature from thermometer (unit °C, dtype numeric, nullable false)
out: 0 °C
